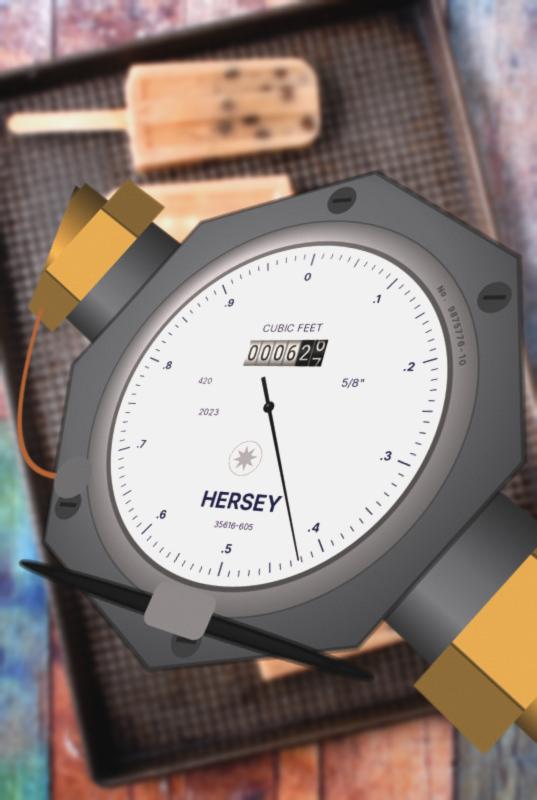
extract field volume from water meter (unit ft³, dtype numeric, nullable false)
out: 626.42 ft³
